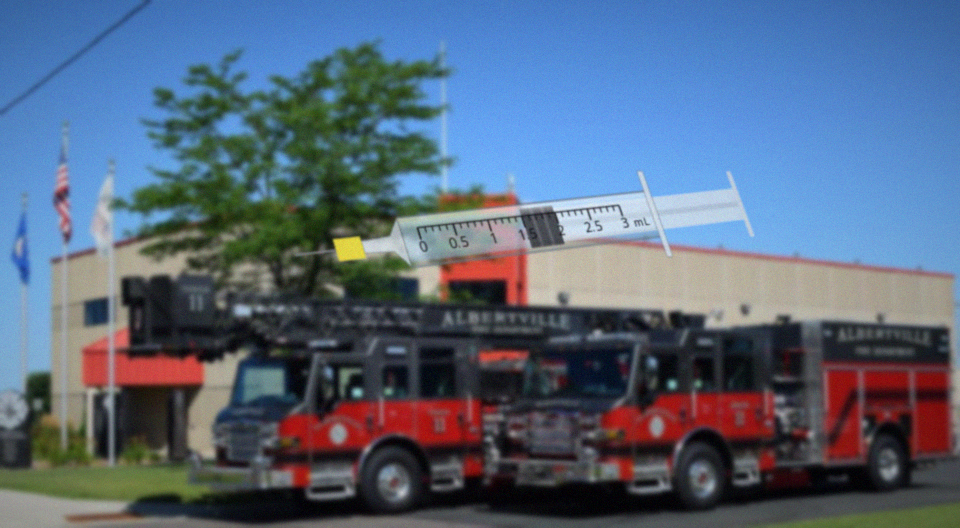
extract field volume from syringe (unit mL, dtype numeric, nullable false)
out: 1.5 mL
